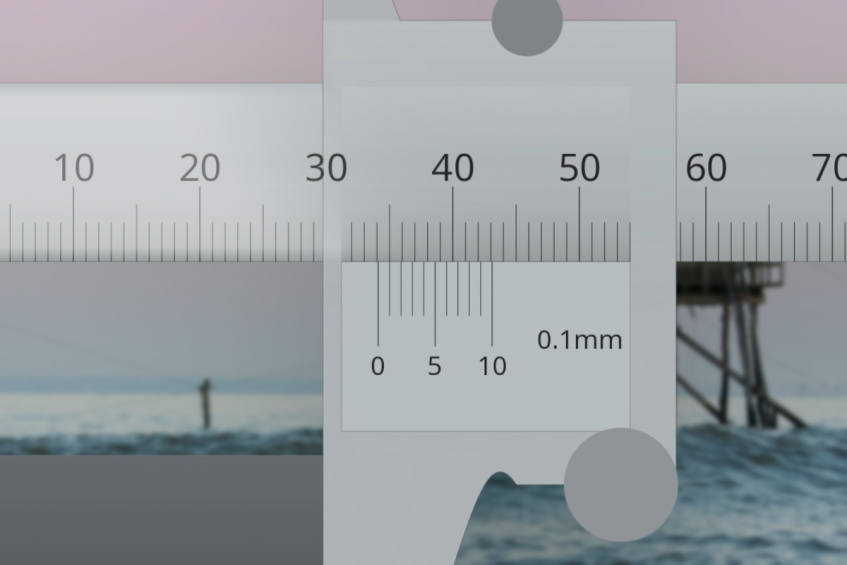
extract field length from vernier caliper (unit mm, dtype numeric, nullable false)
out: 34.1 mm
